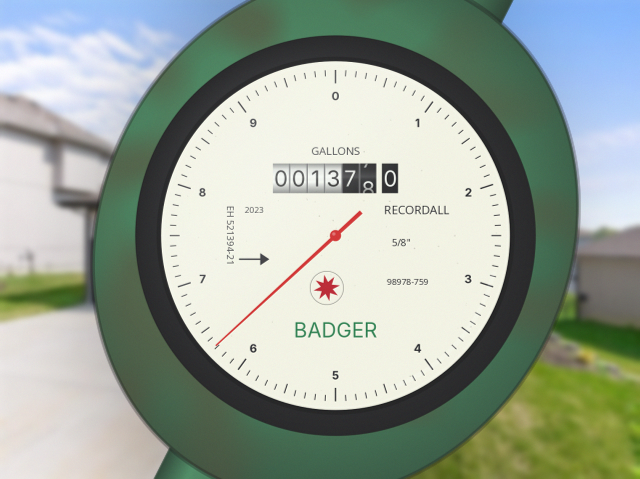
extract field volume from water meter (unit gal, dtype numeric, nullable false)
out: 13776.3 gal
